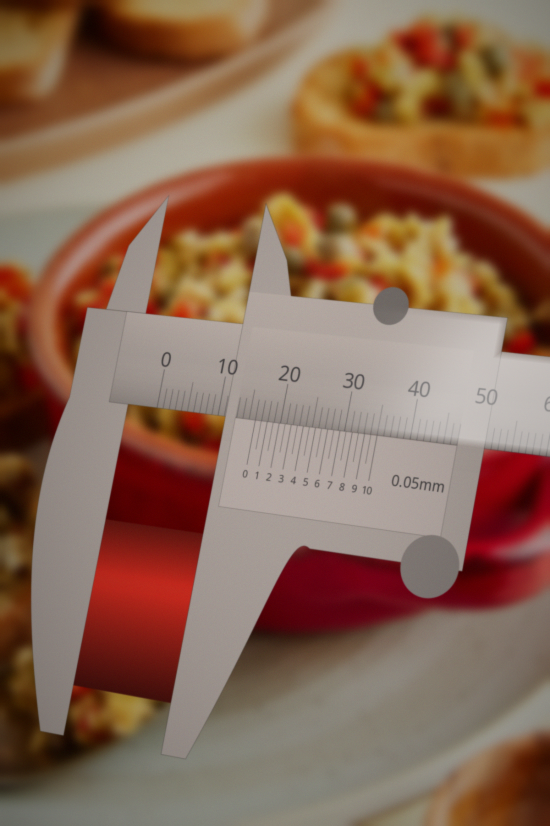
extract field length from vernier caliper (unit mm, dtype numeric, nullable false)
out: 16.0 mm
